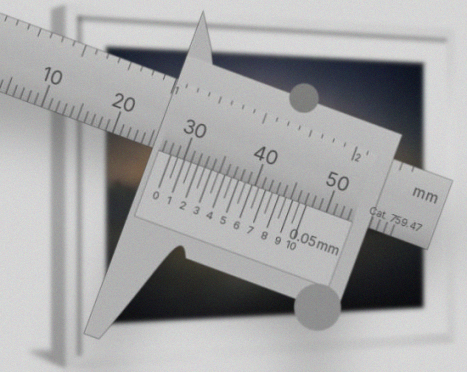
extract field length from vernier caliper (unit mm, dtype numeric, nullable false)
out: 28.2 mm
